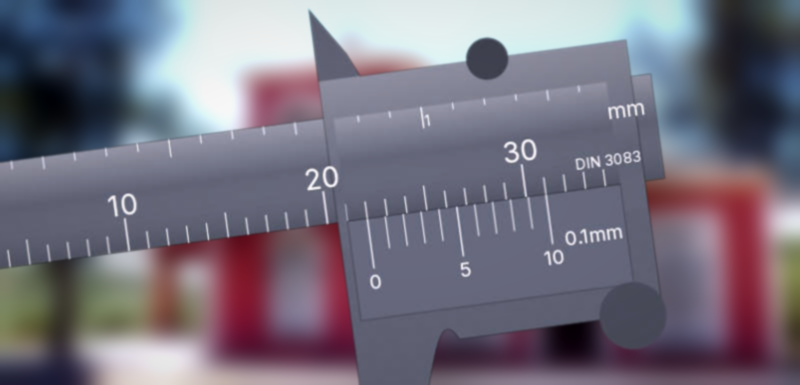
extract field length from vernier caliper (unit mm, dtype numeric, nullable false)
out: 22.0 mm
